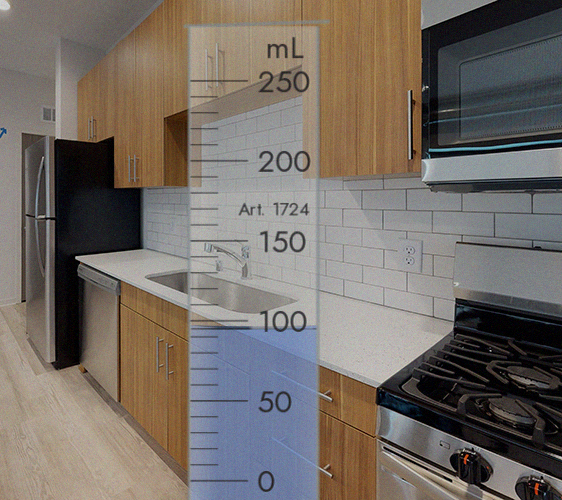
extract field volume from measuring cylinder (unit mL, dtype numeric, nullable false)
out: 95 mL
